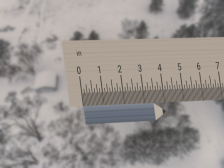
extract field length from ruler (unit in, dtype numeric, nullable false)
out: 4 in
